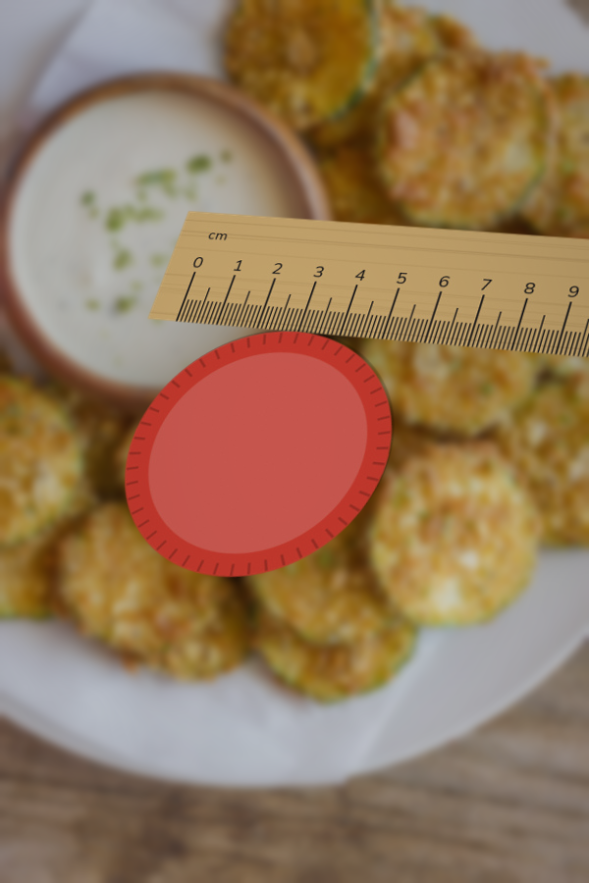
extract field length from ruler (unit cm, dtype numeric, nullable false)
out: 6 cm
